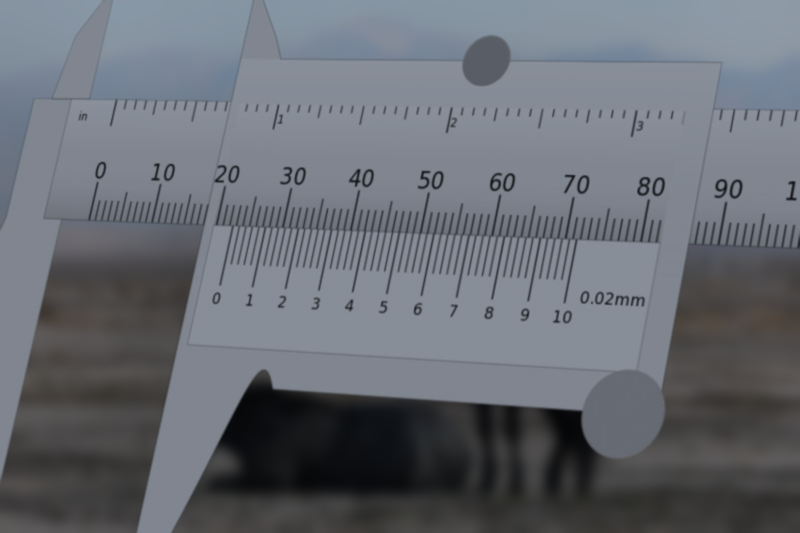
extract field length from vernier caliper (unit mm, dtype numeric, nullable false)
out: 22.5 mm
